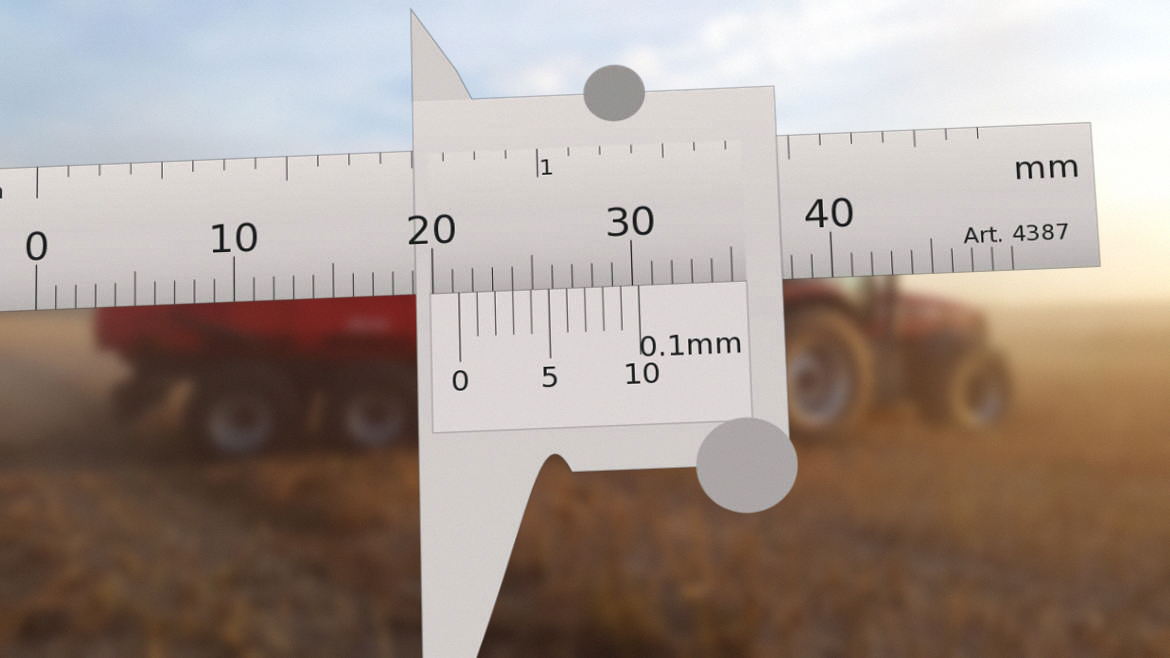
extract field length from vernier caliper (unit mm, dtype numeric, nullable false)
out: 21.3 mm
